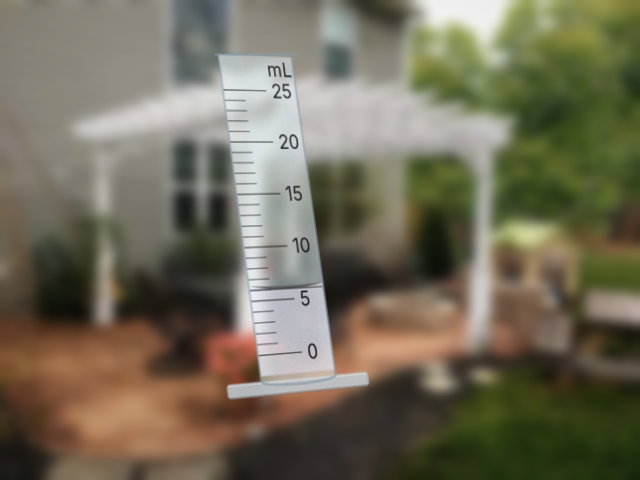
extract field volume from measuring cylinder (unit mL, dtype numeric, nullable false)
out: 6 mL
